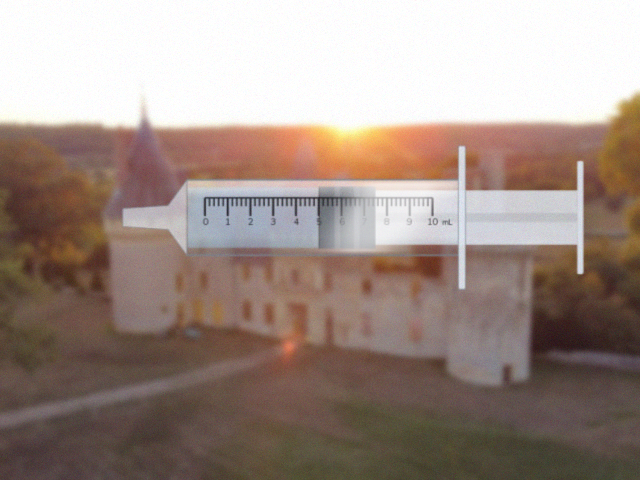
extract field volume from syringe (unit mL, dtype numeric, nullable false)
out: 5 mL
